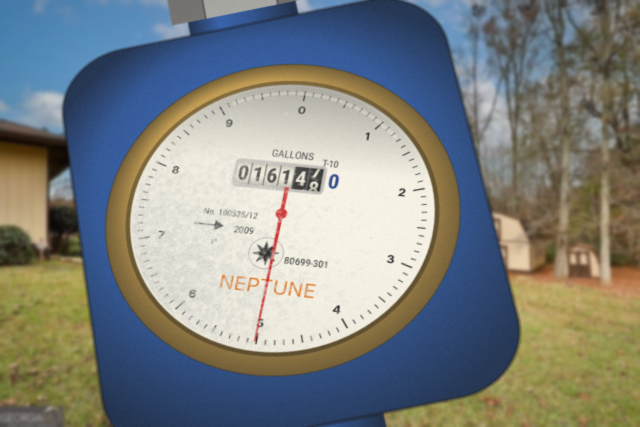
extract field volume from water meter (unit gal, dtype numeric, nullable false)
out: 161475.0 gal
